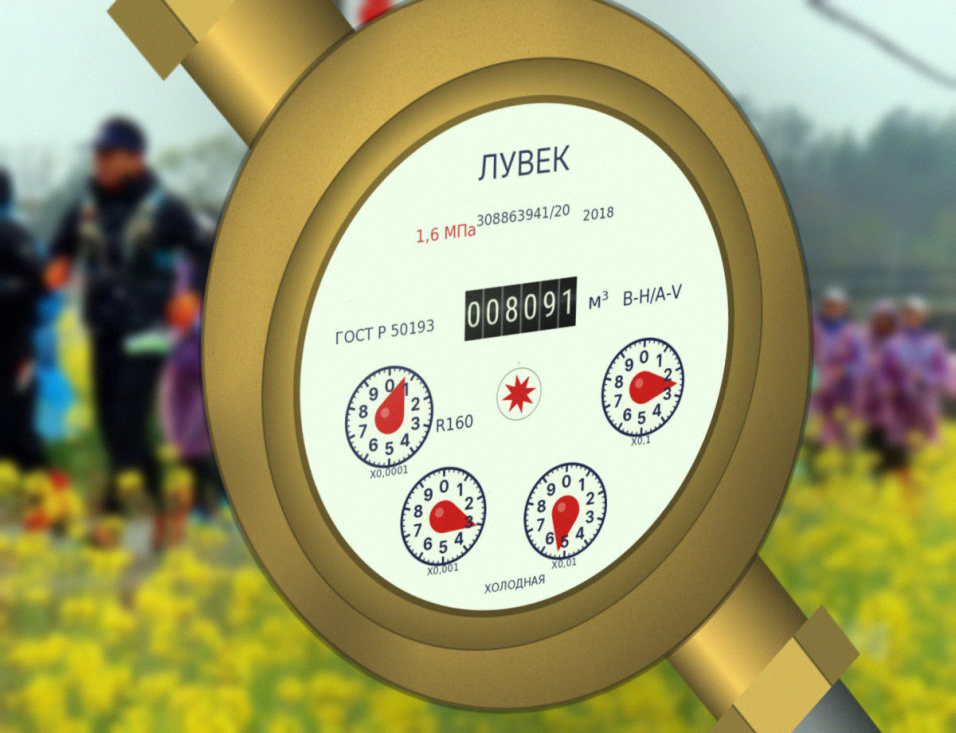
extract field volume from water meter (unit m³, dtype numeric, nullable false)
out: 8091.2530 m³
